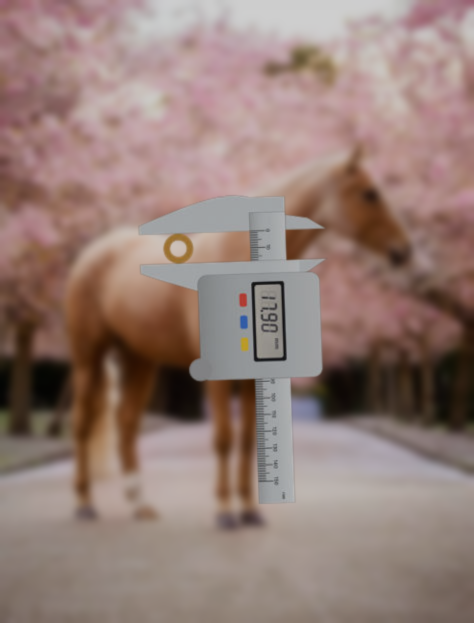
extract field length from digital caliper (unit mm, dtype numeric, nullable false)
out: 17.90 mm
